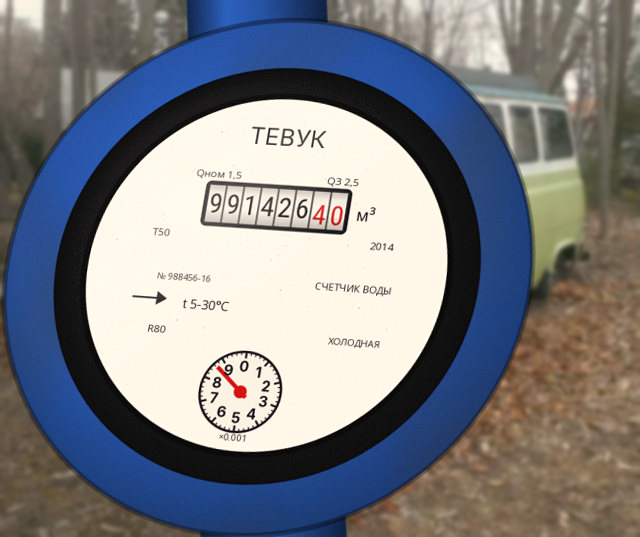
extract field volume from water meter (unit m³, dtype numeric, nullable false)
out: 991426.398 m³
